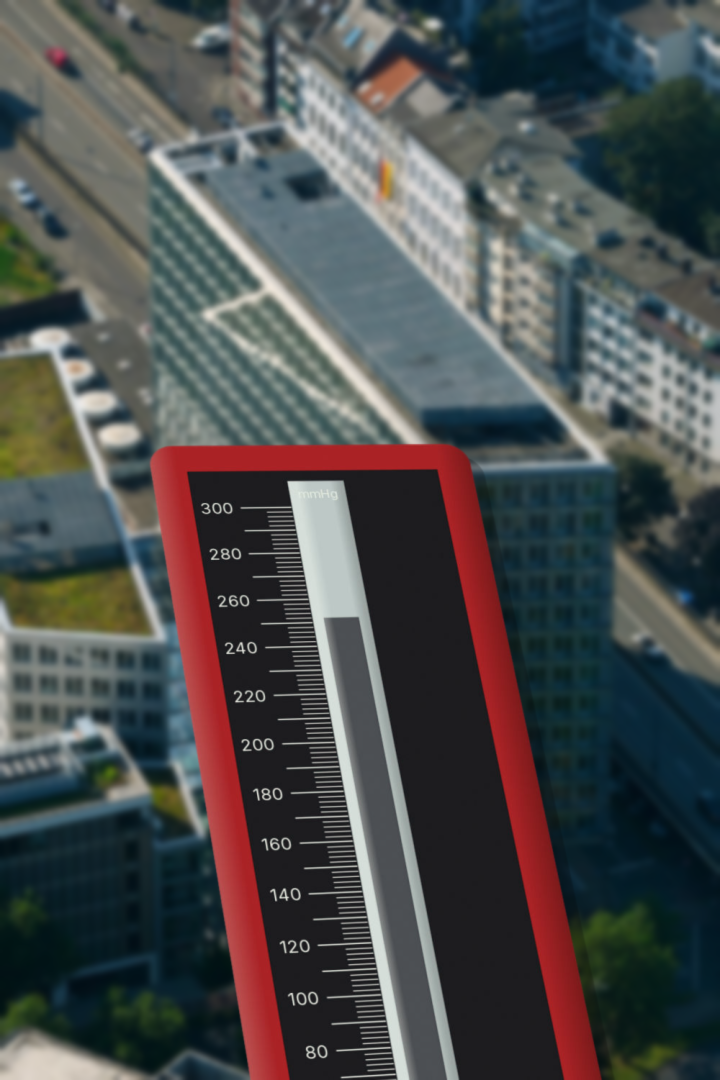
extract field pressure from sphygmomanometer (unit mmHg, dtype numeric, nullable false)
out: 252 mmHg
